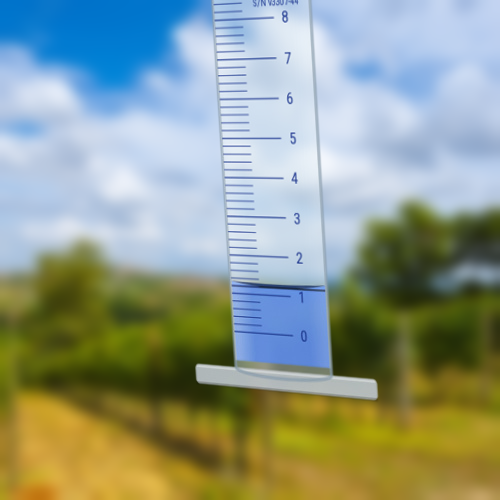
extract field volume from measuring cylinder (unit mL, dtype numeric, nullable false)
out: 1.2 mL
